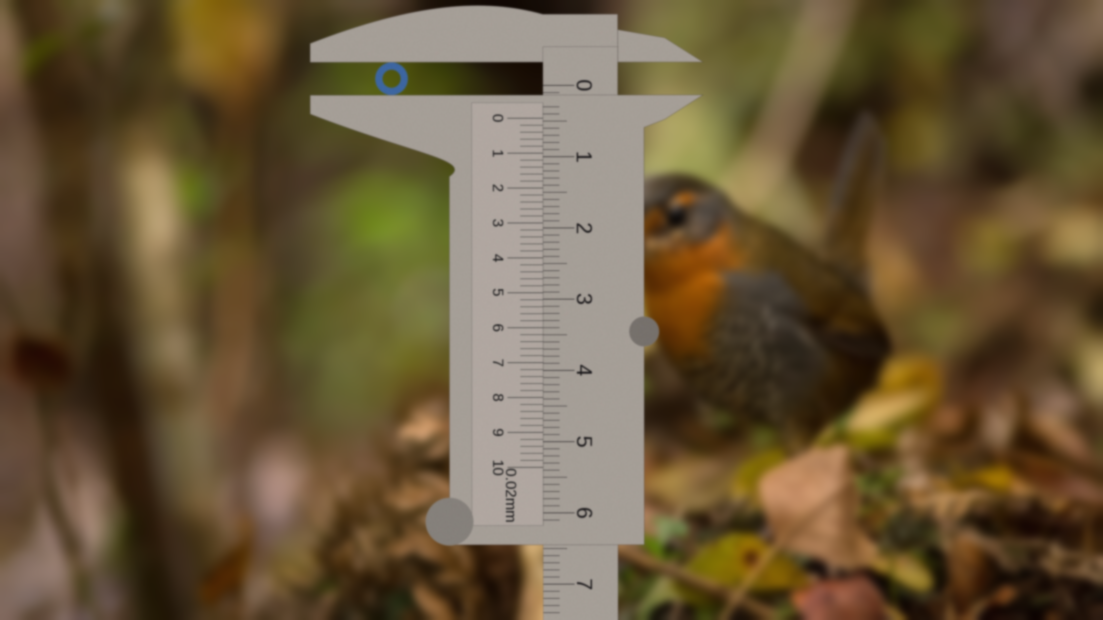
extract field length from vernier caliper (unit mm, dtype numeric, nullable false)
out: 4.6 mm
